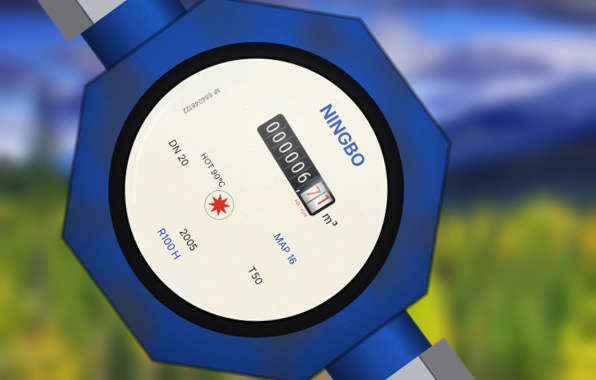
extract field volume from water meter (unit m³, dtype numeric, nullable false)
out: 6.71 m³
